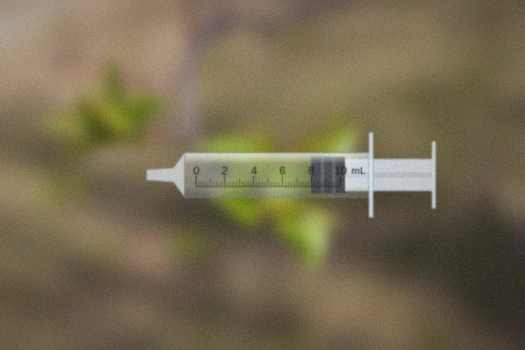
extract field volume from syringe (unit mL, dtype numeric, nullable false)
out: 8 mL
